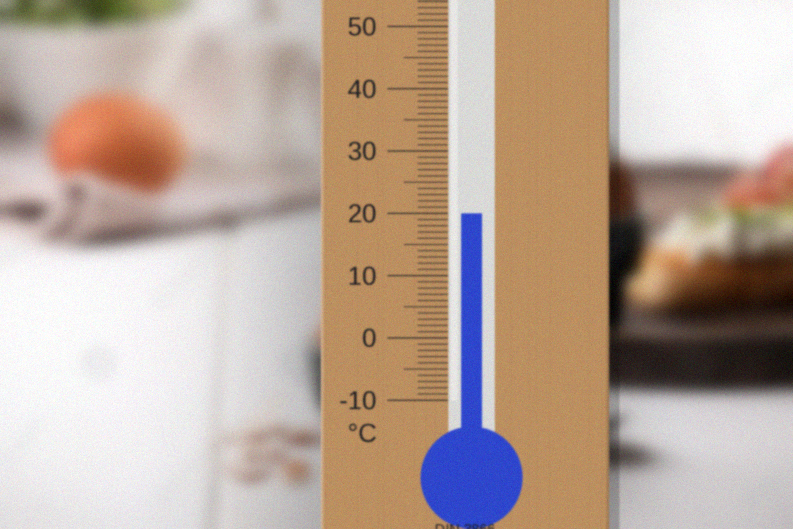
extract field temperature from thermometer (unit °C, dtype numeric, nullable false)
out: 20 °C
